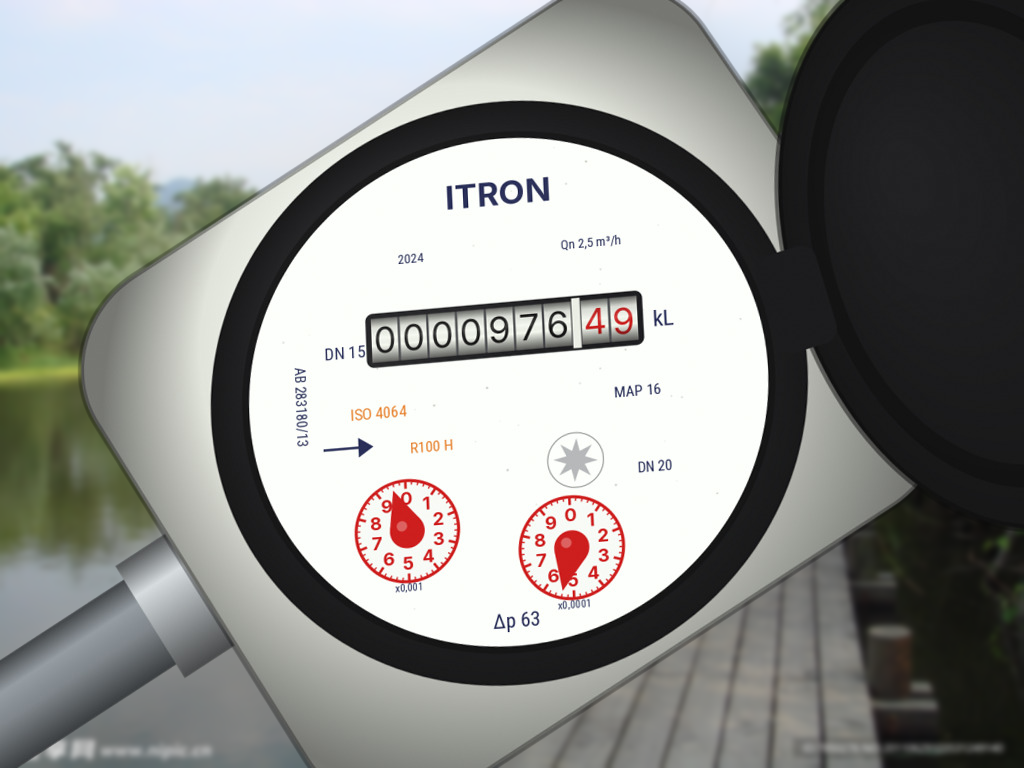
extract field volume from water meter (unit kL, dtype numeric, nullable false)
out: 976.4895 kL
